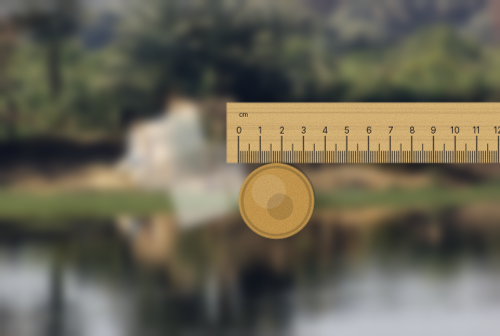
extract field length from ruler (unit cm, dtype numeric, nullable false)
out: 3.5 cm
